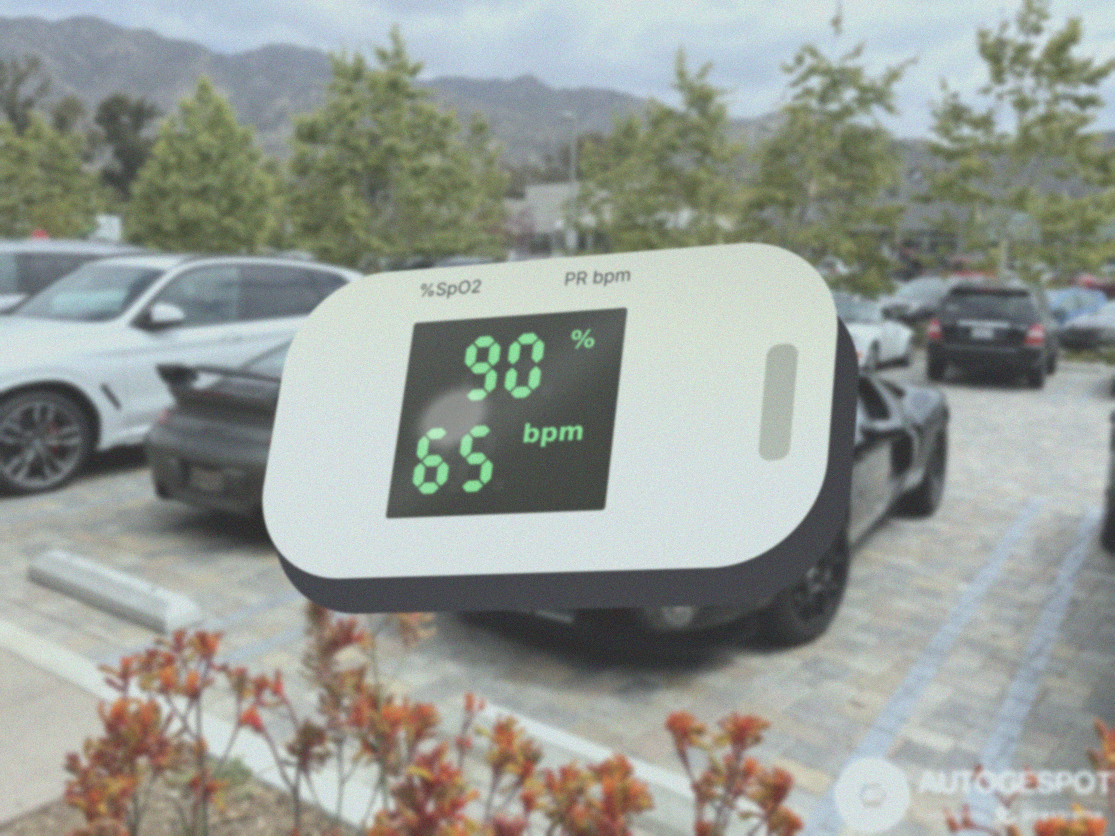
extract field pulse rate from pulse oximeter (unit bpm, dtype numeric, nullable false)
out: 65 bpm
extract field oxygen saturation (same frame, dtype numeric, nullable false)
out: 90 %
